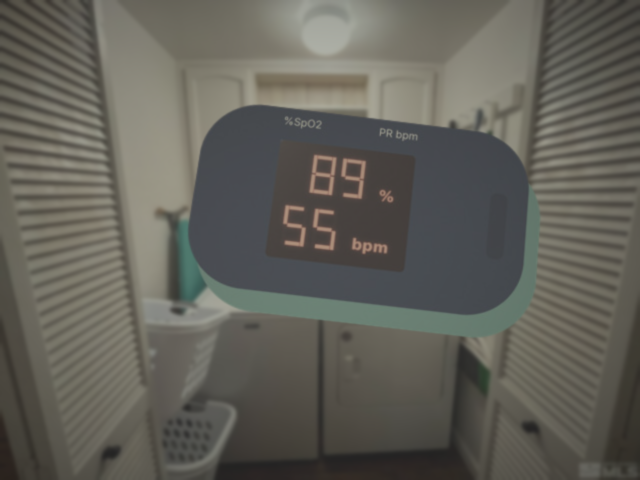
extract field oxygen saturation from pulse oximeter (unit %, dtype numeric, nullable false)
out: 89 %
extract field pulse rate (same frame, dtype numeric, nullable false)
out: 55 bpm
